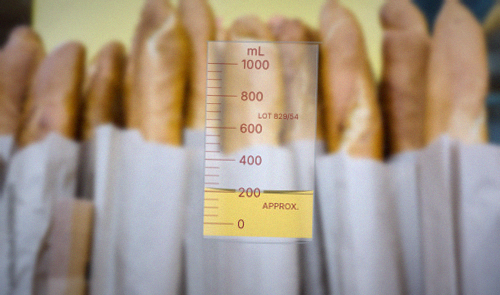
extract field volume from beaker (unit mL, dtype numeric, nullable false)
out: 200 mL
